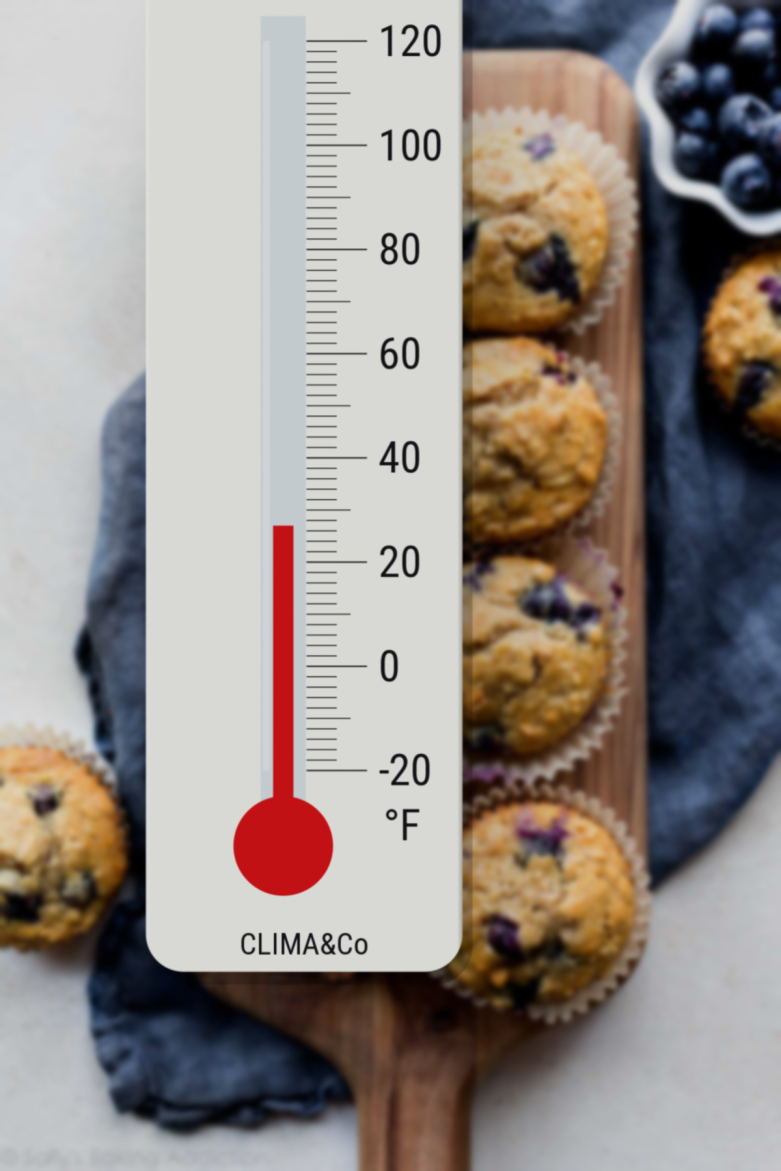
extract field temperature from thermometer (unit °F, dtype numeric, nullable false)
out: 27 °F
